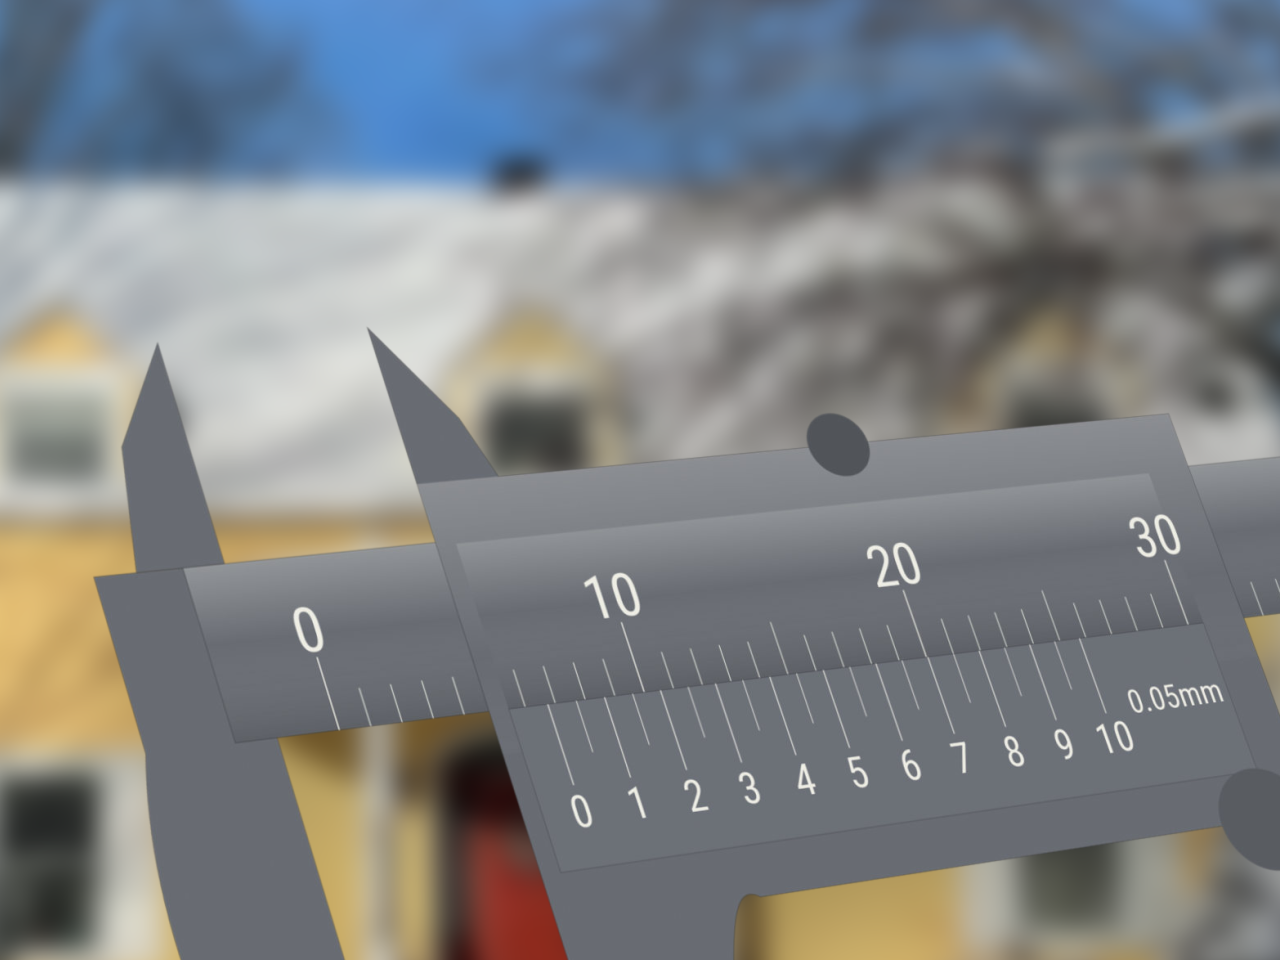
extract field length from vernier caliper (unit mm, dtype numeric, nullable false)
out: 6.75 mm
